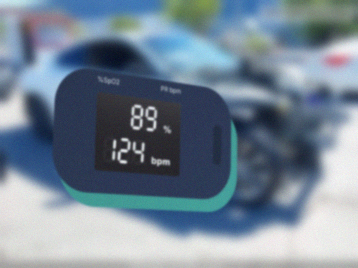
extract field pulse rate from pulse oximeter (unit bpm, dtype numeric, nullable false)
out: 124 bpm
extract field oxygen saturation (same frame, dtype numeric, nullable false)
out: 89 %
